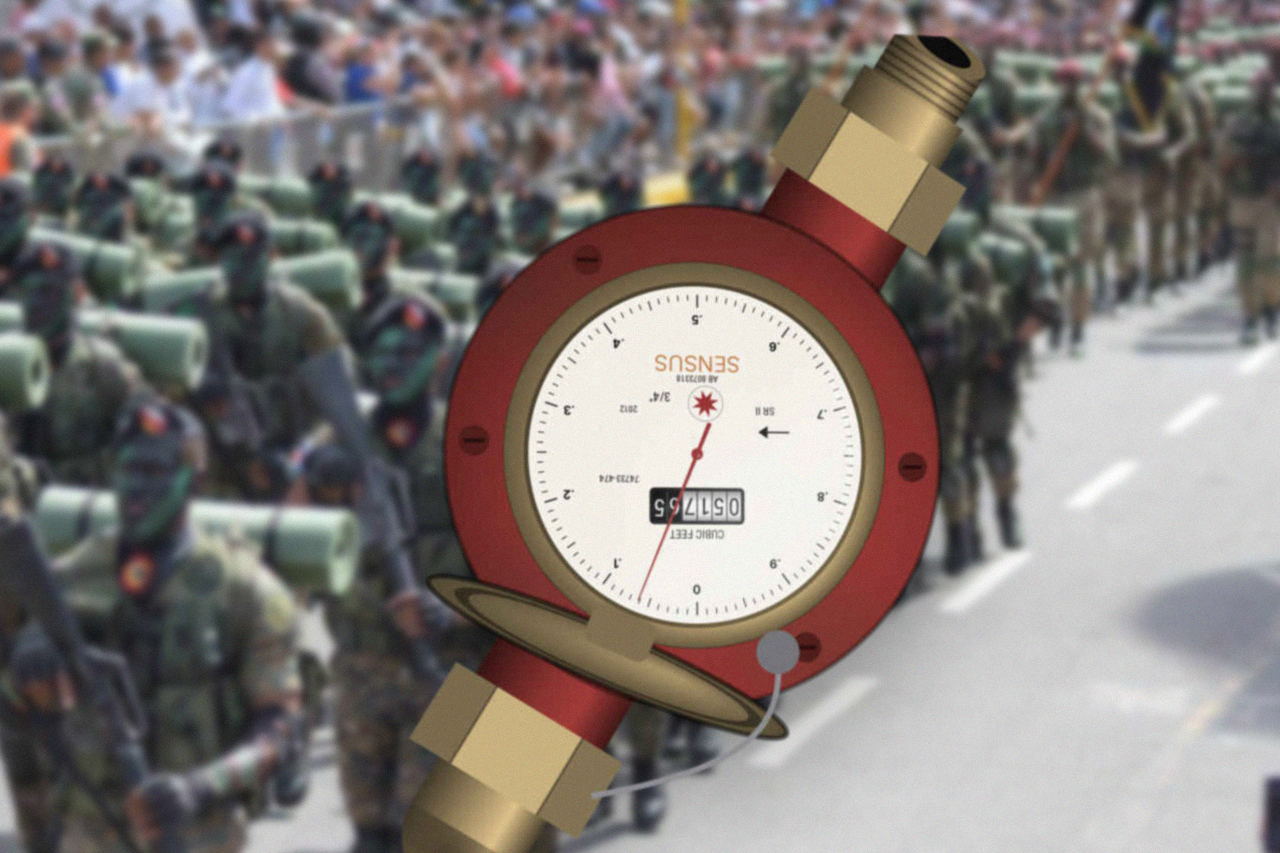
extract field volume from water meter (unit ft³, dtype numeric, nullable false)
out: 51765.06 ft³
